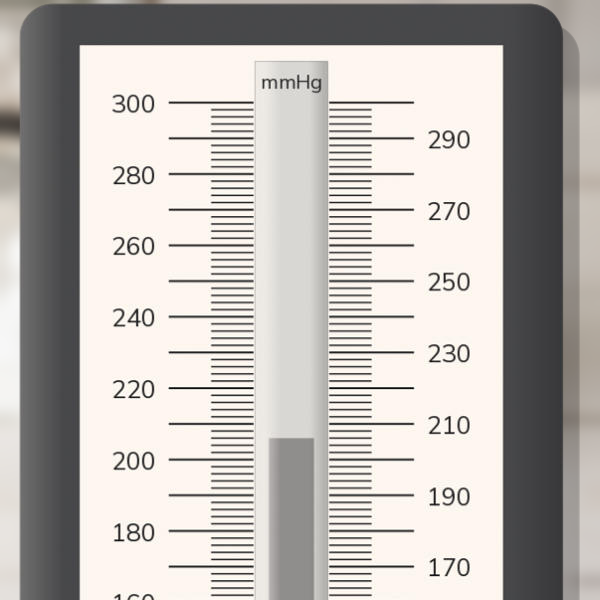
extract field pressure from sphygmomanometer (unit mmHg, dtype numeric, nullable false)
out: 206 mmHg
